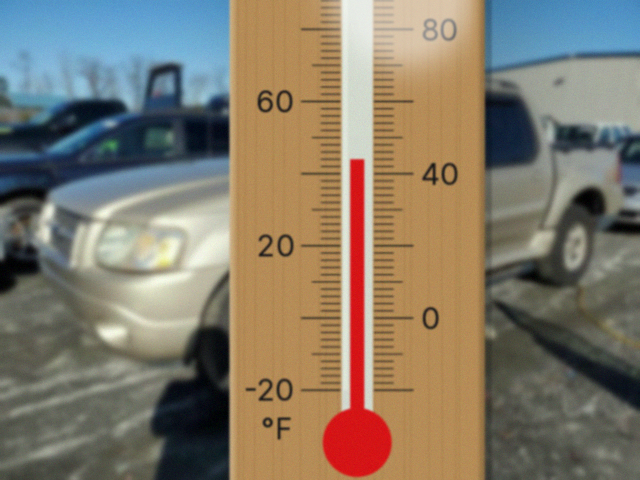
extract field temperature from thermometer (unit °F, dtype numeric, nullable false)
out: 44 °F
